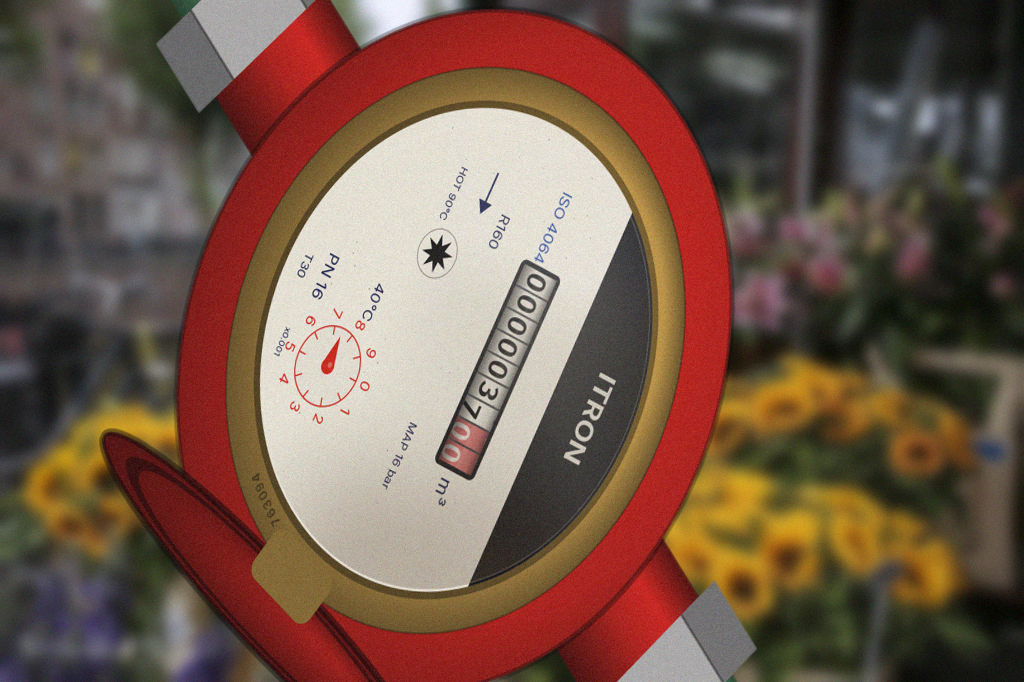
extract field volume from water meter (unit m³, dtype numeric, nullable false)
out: 36.997 m³
